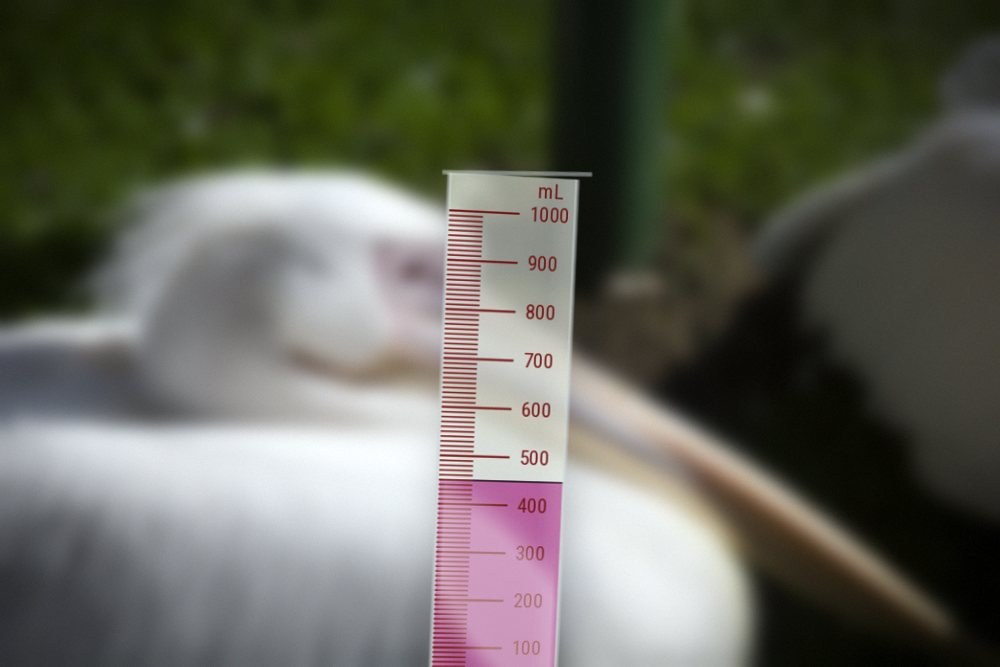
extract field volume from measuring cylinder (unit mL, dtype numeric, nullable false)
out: 450 mL
